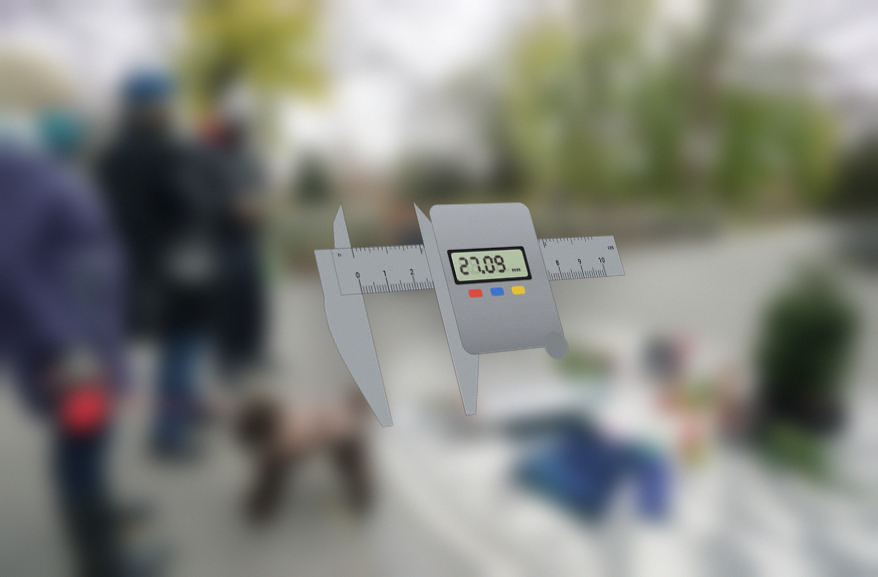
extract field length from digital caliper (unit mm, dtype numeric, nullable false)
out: 27.09 mm
